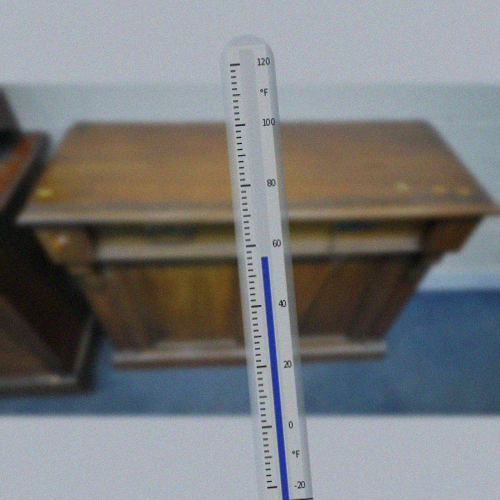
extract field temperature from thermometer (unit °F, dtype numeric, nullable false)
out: 56 °F
